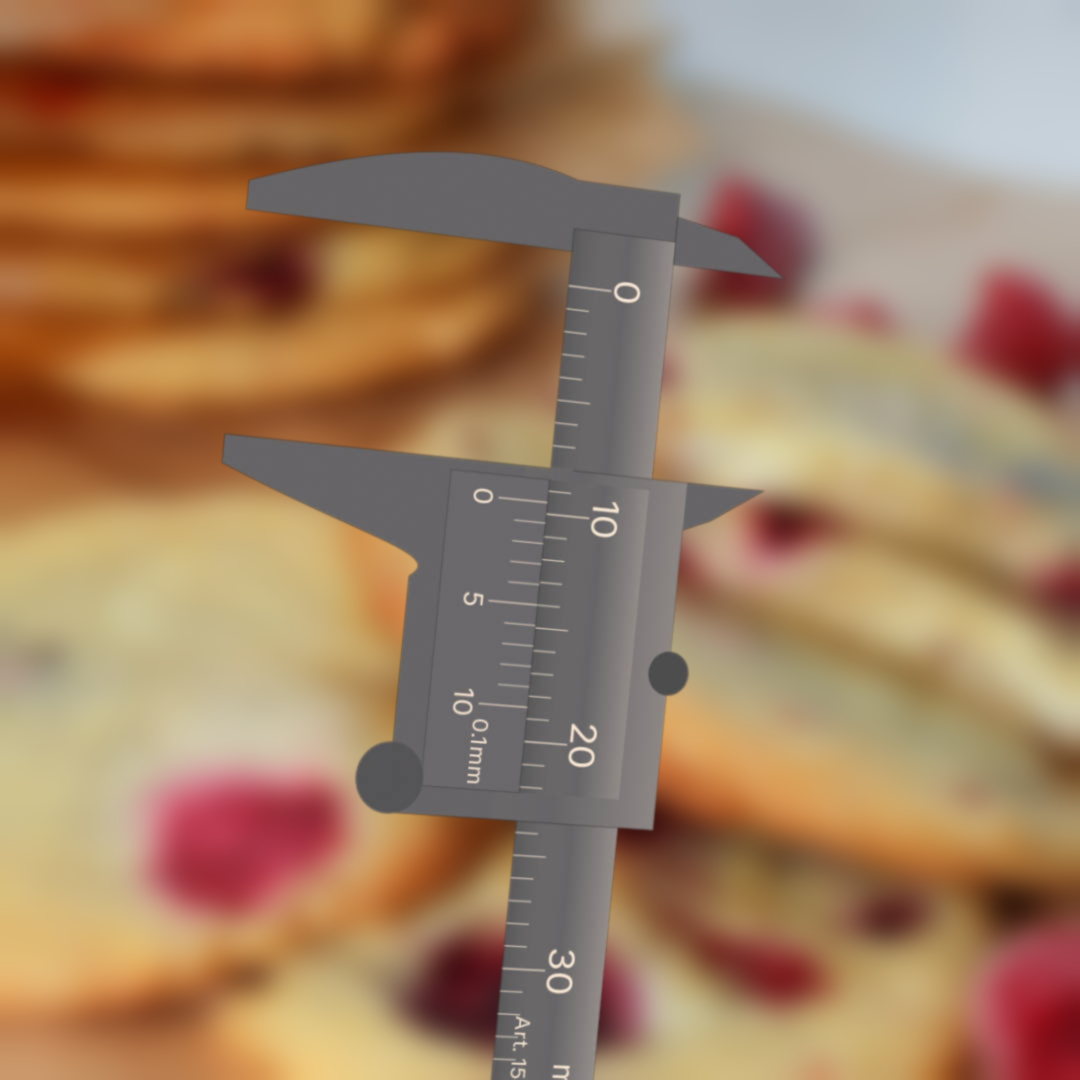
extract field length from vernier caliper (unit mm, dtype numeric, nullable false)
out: 9.5 mm
